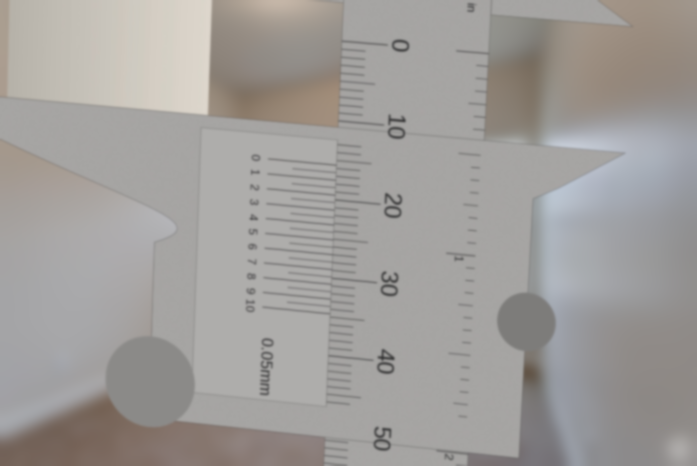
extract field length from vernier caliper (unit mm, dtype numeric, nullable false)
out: 15.6 mm
